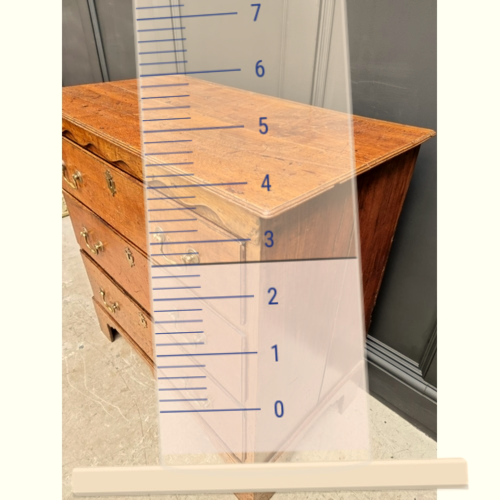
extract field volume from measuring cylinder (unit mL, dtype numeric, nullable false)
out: 2.6 mL
